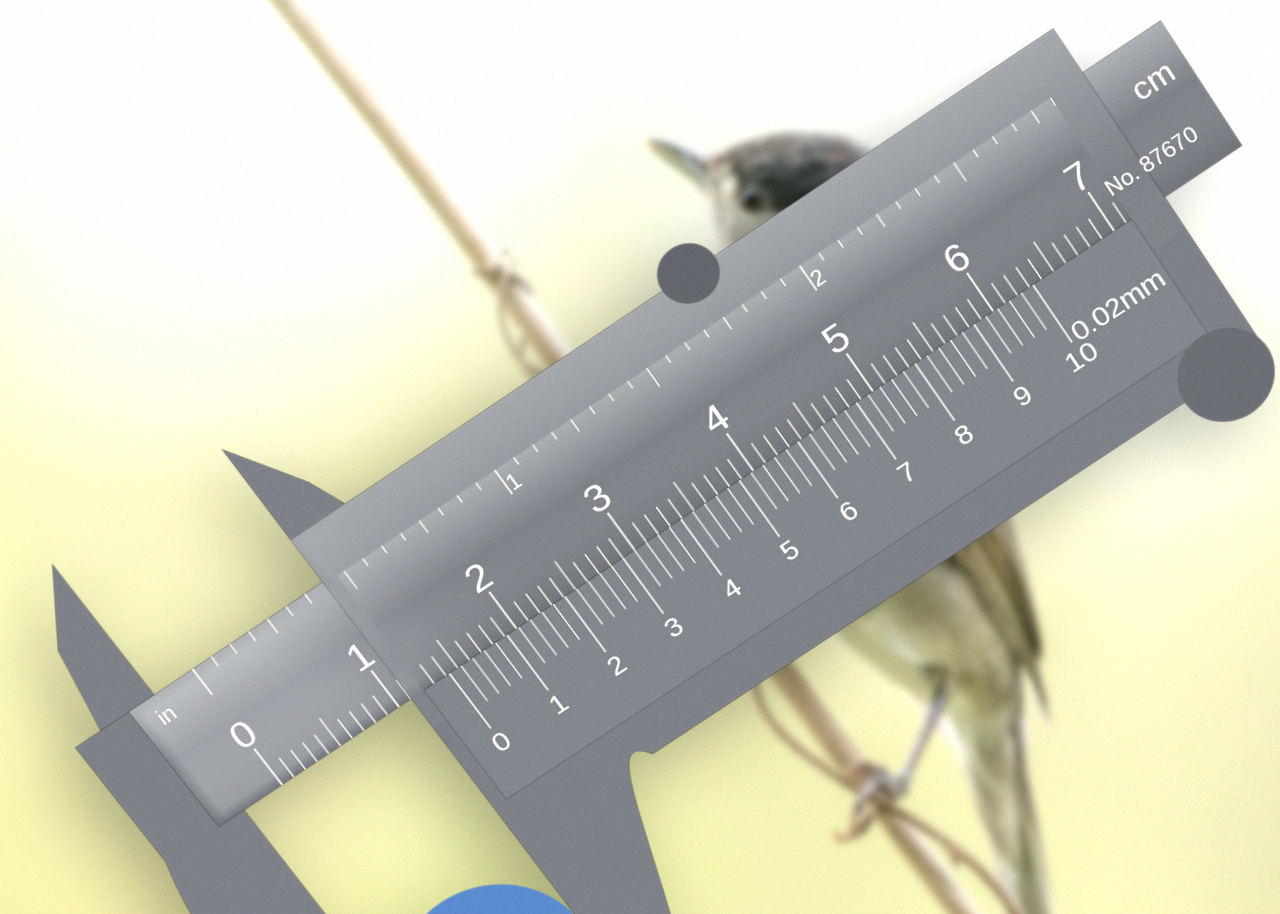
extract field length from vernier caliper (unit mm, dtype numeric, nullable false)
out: 14.3 mm
